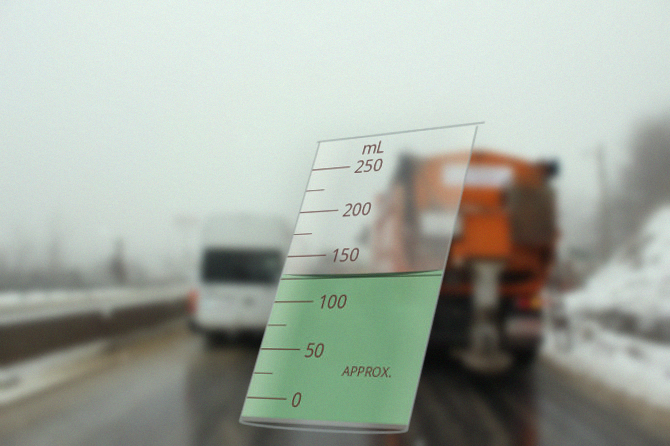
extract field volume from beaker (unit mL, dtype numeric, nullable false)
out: 125 mL
